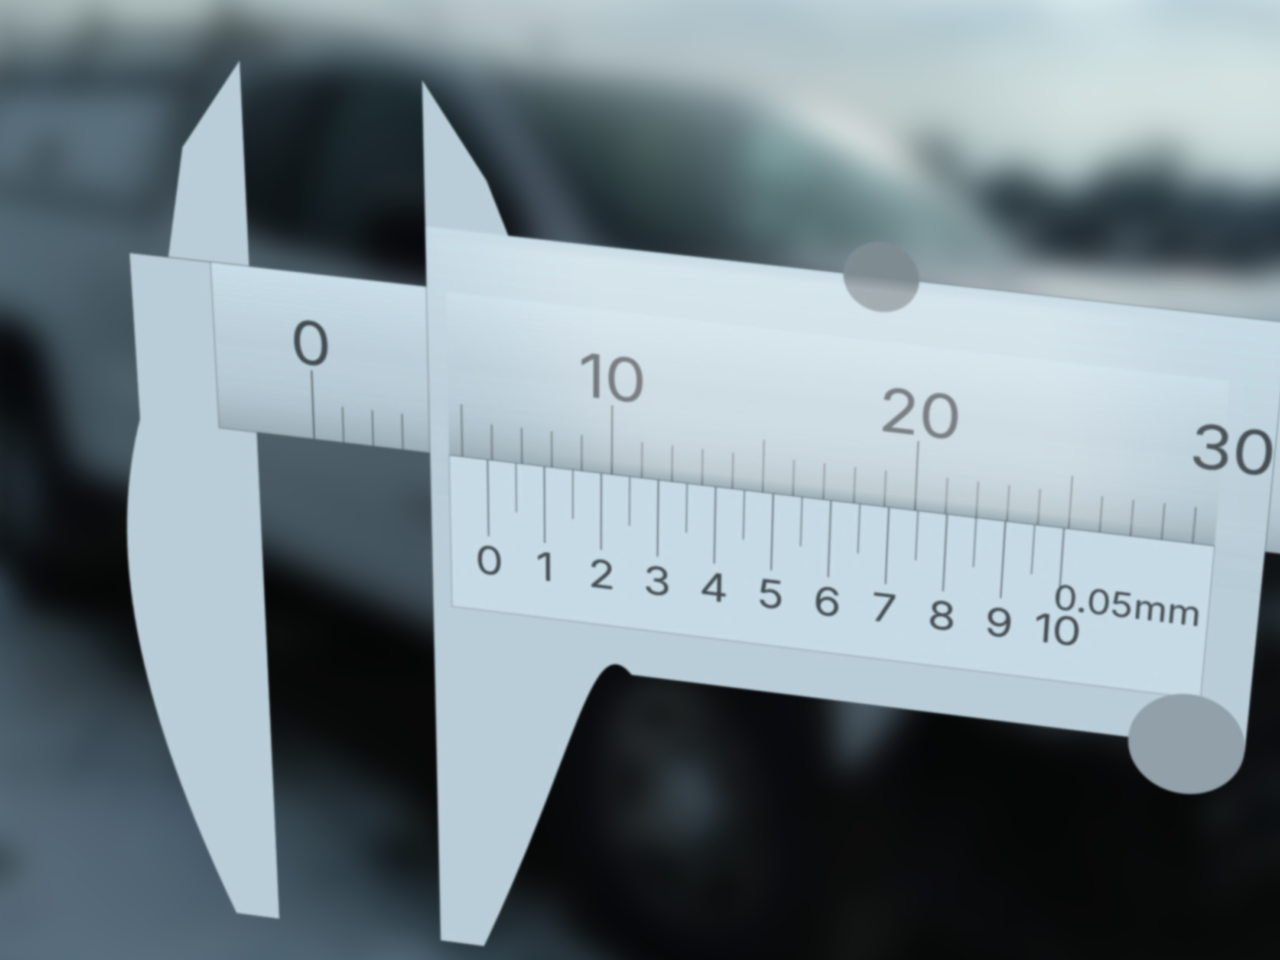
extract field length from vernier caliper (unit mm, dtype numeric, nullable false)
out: 5.85 mm
